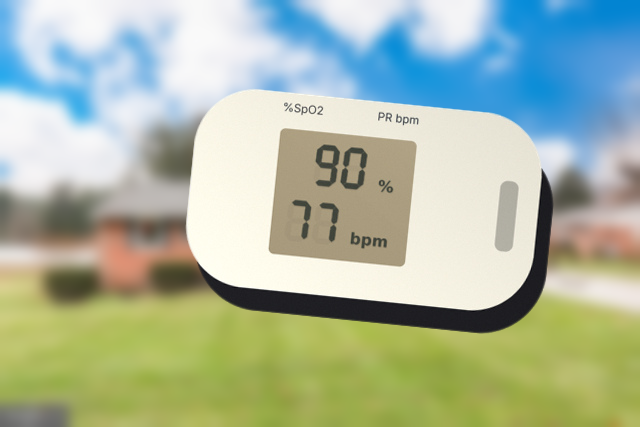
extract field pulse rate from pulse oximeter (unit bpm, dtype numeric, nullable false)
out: 77 bpm
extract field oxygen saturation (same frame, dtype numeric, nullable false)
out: 90 %
